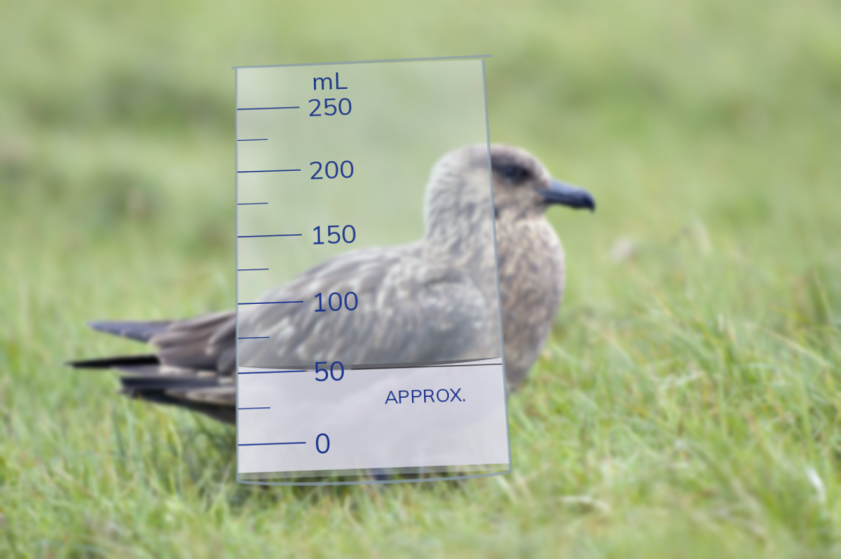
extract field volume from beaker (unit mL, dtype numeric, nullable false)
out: 50 mL
